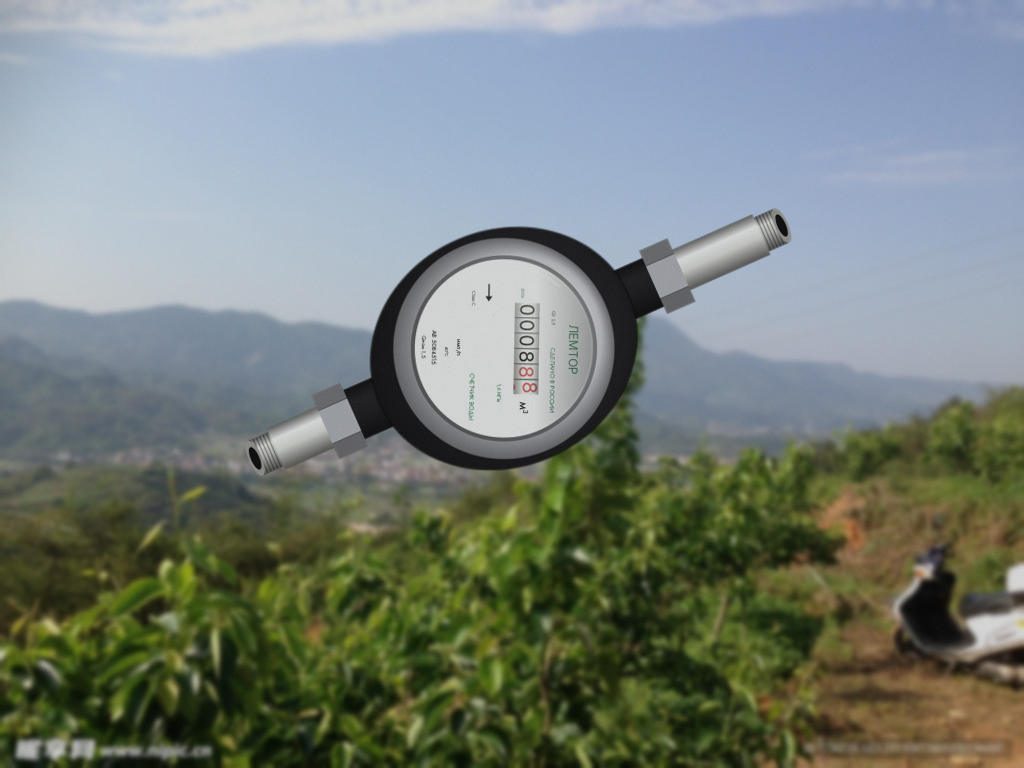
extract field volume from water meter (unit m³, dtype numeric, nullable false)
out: 8.88 m³
